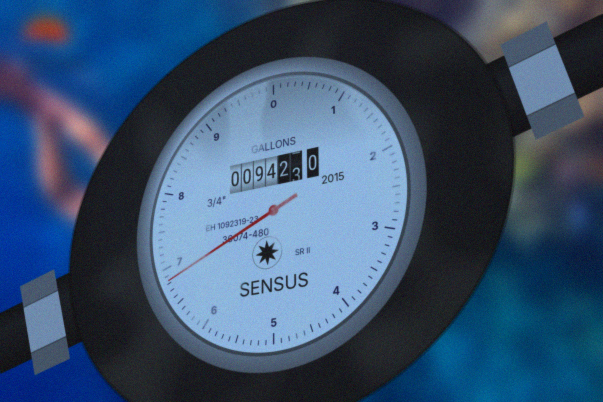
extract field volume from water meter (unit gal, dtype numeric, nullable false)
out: 94226.8 gal
